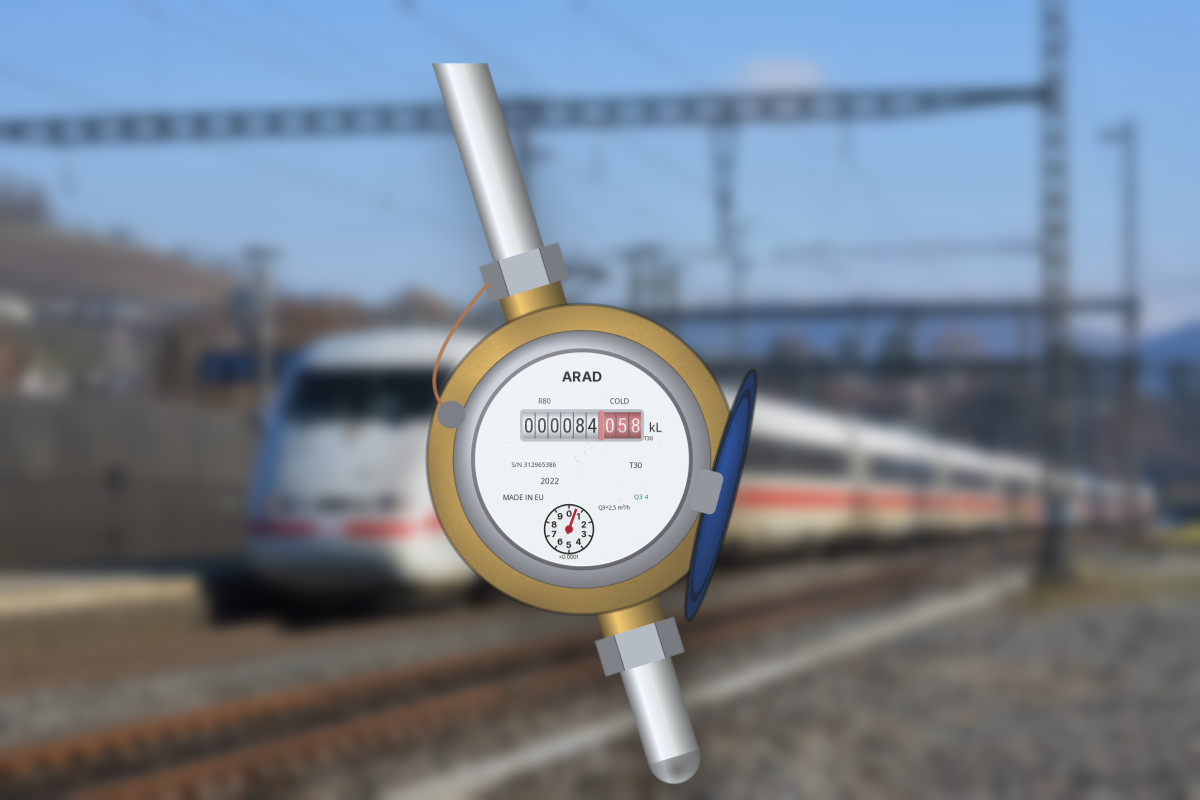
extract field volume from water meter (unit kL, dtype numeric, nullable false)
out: 84.0580 kL
